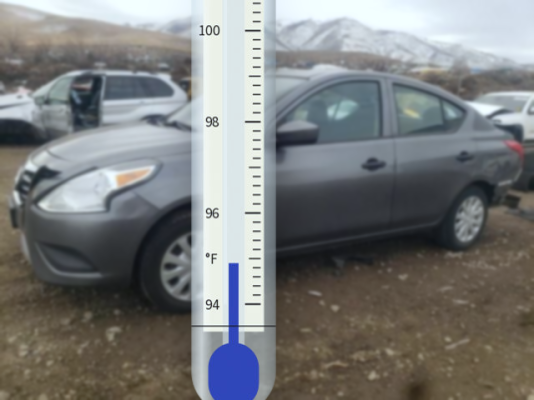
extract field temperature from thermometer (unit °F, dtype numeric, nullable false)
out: 94.9 °F
